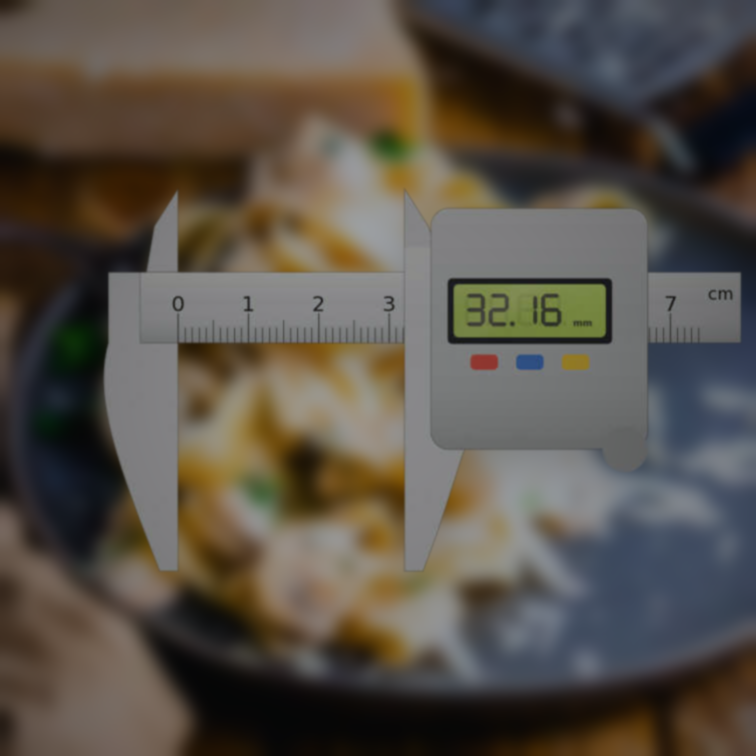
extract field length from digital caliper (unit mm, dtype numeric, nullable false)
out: 32.16 mm
